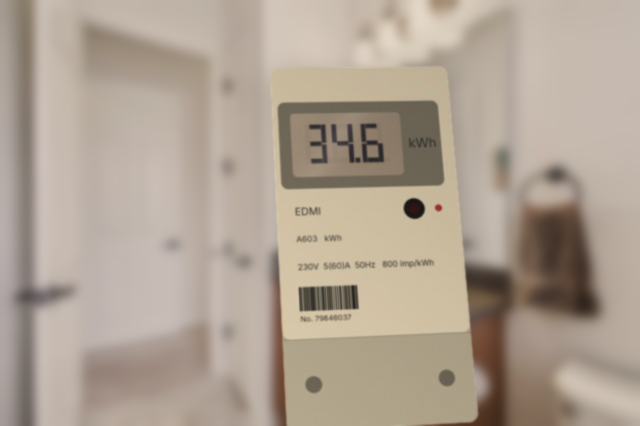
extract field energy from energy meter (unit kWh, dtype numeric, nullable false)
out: 34.6 kWh
